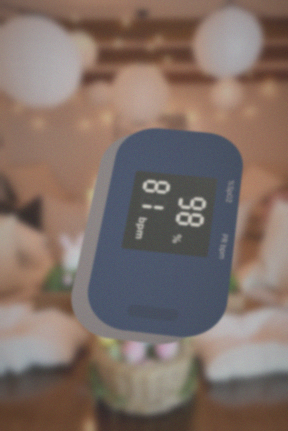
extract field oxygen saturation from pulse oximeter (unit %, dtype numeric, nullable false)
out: 98 %
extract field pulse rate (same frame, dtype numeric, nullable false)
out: 81 bpm
